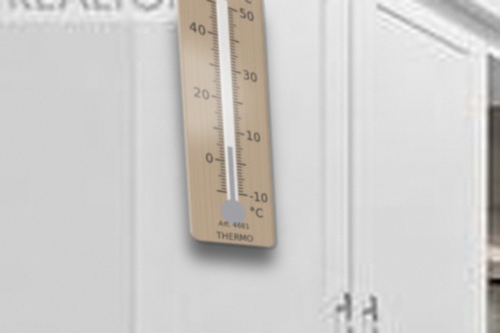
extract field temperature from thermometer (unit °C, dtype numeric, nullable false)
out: 5 °C
